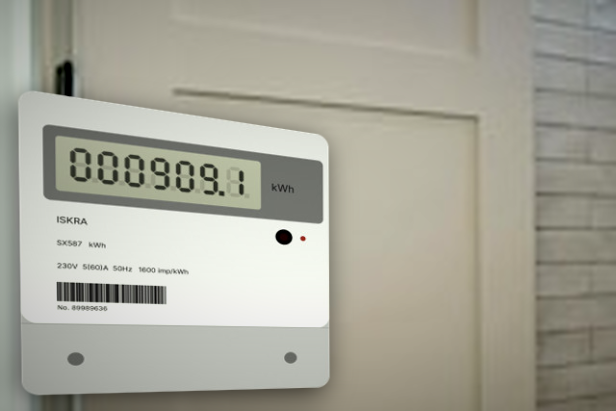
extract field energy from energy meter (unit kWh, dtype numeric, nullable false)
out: 909.1 kWh
